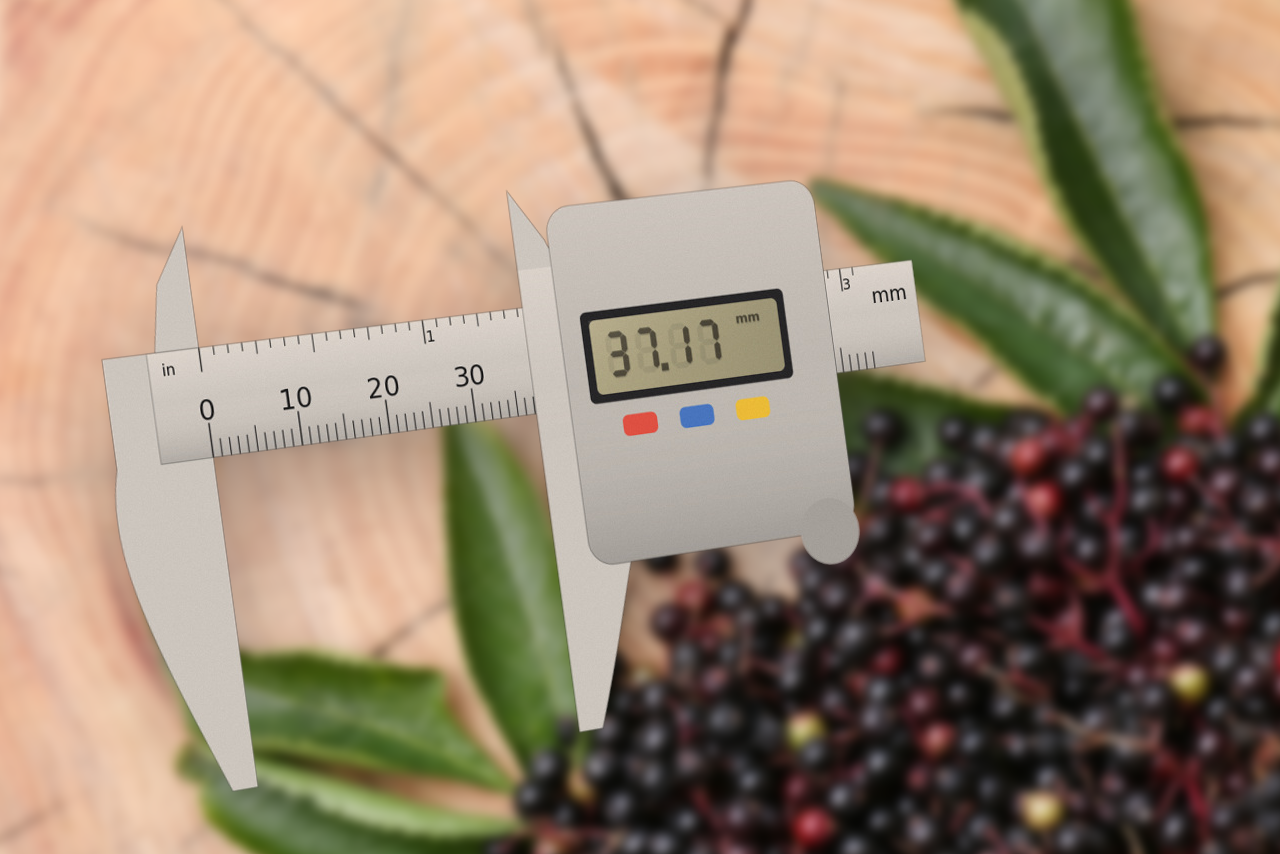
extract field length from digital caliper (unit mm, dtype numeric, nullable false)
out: 37.17 mm
